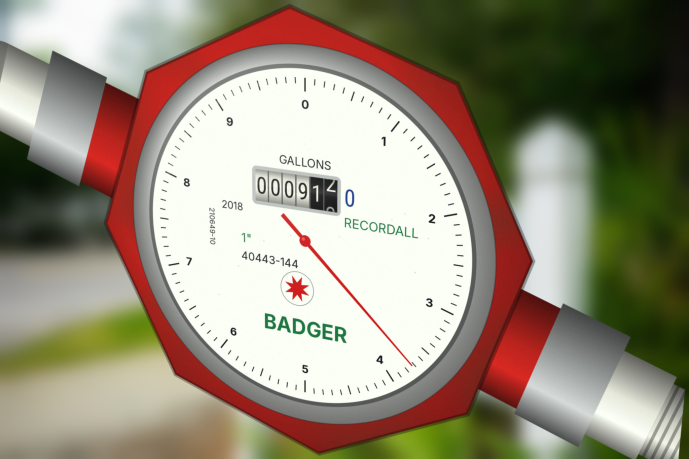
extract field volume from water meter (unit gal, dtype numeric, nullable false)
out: 9123.7 gal
